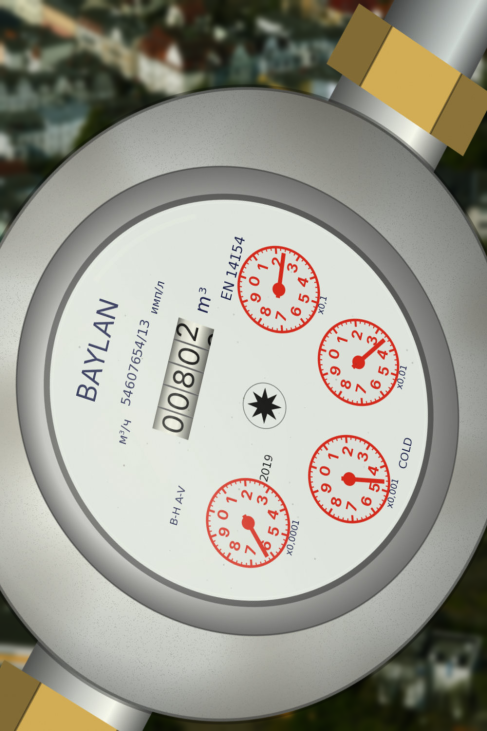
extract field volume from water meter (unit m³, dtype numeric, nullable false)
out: 802.2346 m³
